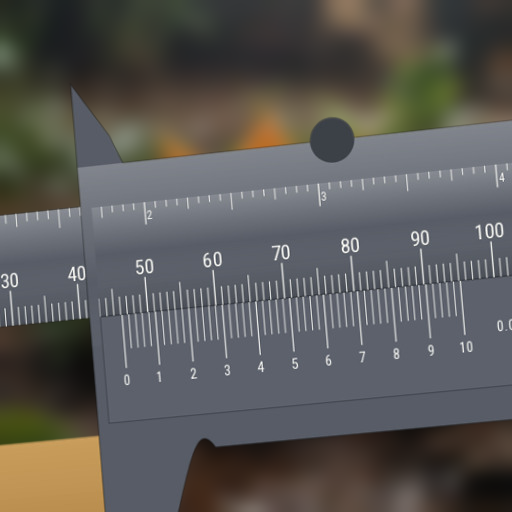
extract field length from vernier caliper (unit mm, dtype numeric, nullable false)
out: 46.2 mm
